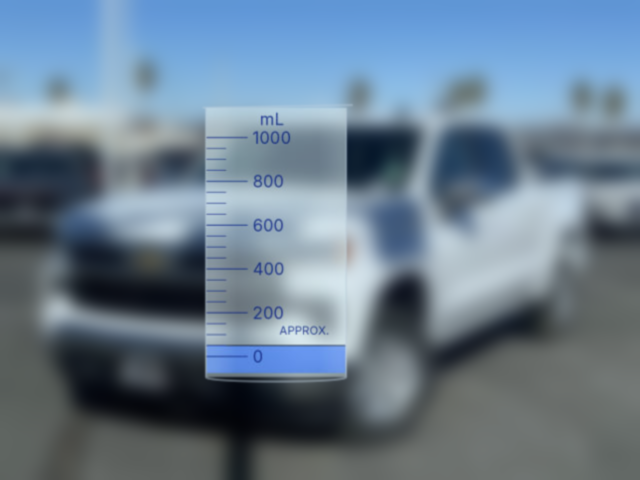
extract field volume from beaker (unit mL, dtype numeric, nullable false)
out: 50 mL
